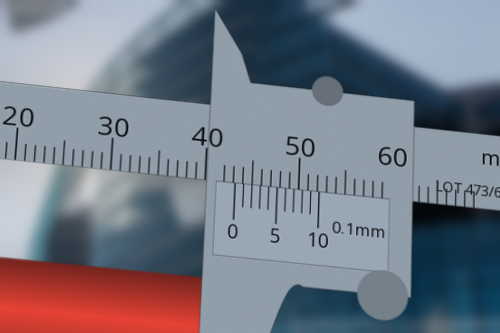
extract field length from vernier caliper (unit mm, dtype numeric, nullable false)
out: 43.2 mm
